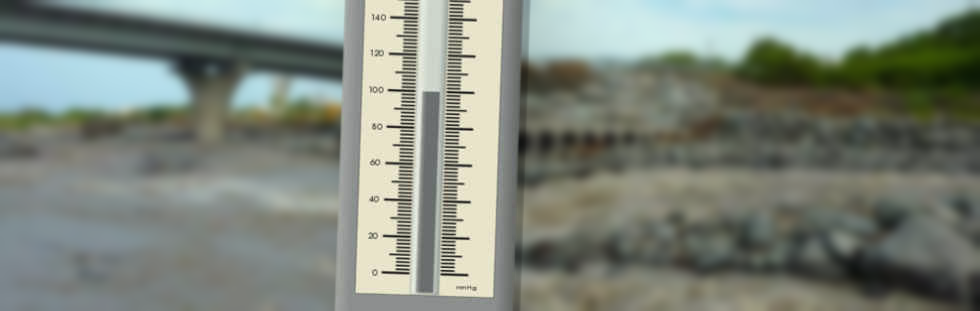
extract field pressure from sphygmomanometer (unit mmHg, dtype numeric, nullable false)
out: 100 mmHg
